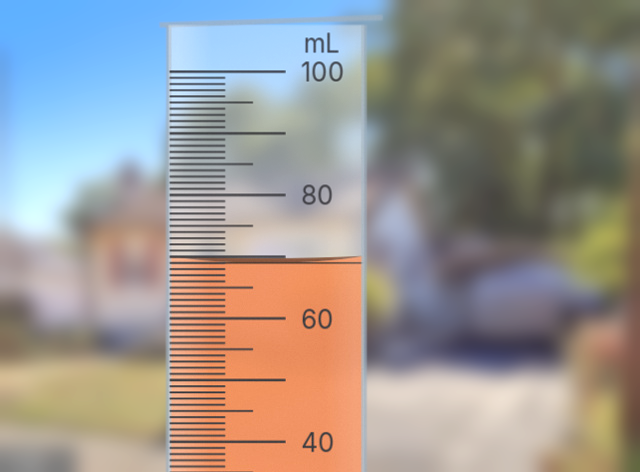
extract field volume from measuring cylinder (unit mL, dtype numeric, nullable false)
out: 69 mL
